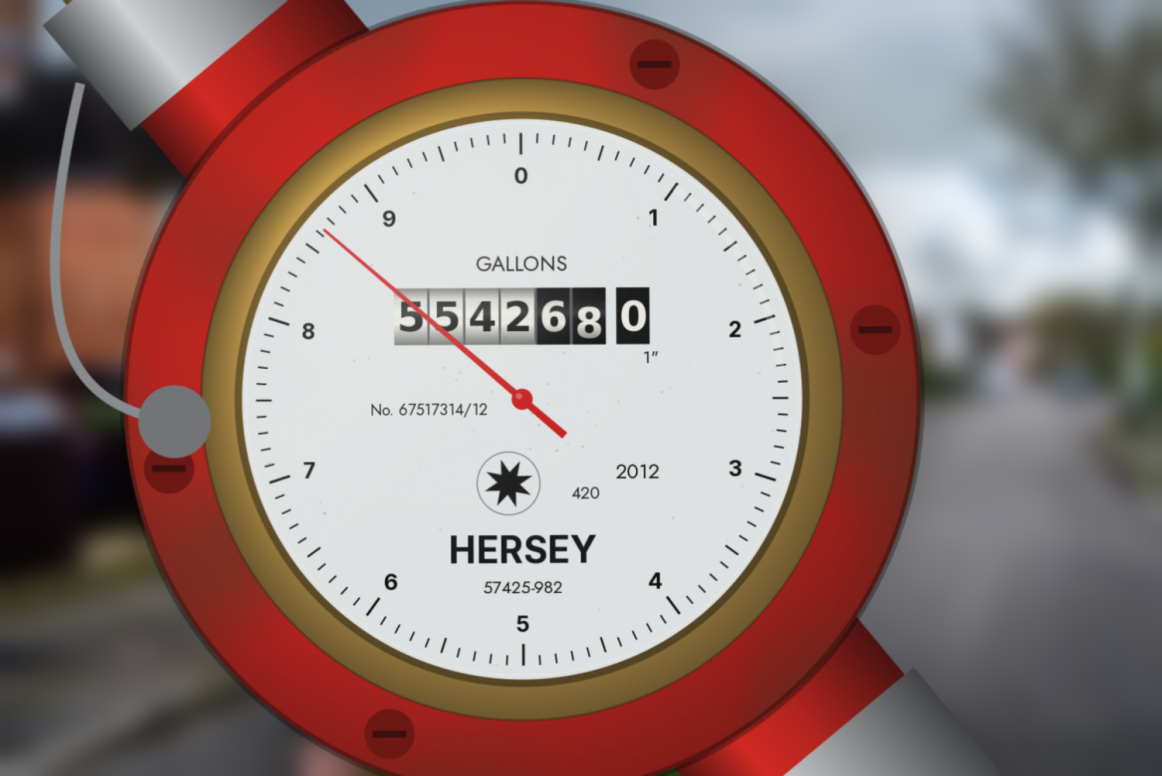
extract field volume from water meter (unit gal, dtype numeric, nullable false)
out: 5542678.6 gal
